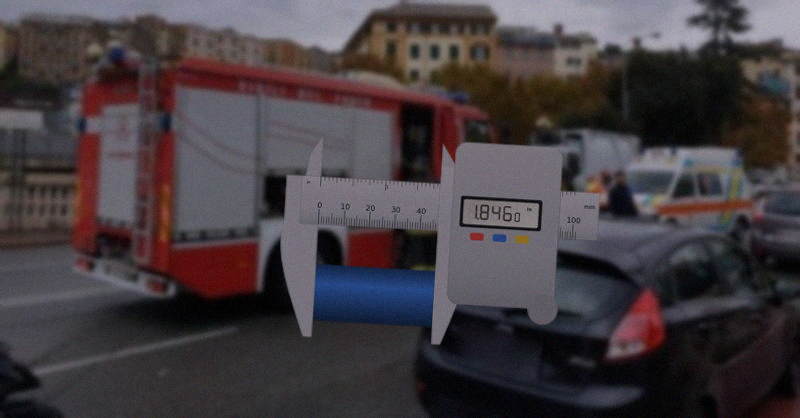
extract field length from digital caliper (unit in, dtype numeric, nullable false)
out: 1.8460 in
